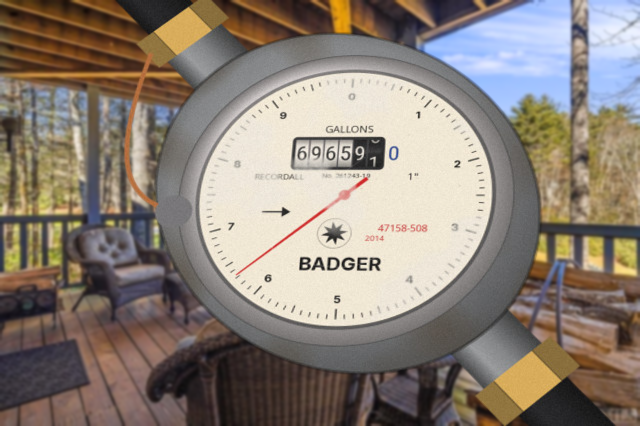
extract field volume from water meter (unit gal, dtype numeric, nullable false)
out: 6965906.3 gal
